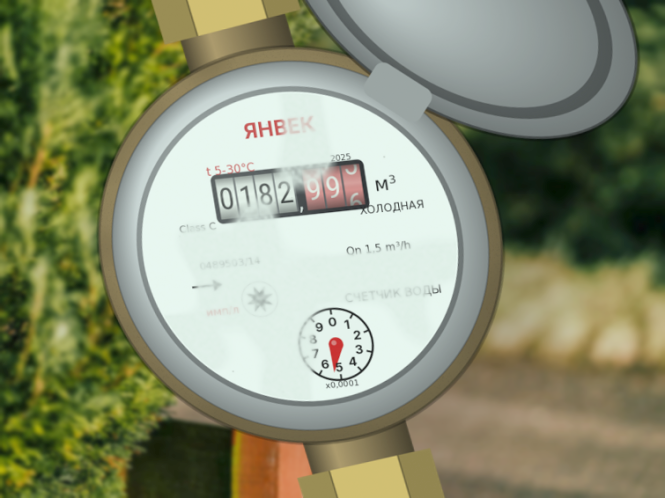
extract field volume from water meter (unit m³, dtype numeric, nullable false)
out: 182.9955 m³
